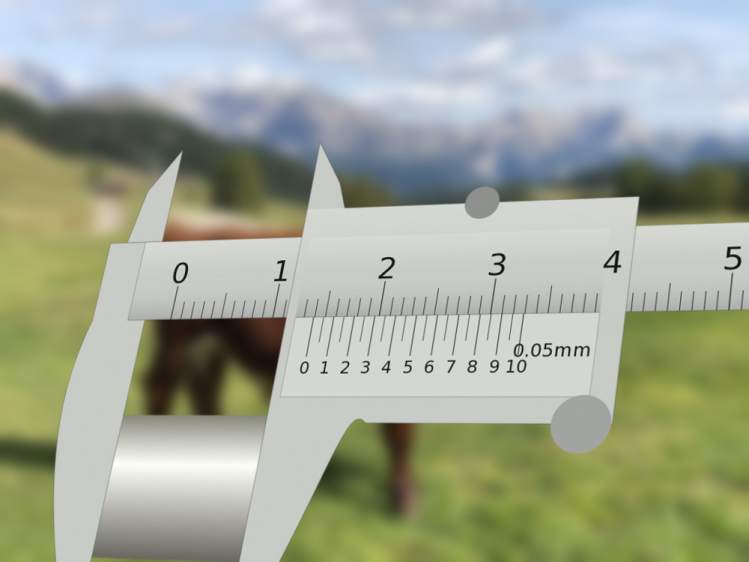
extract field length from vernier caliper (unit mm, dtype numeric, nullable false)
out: 13.9 mm
